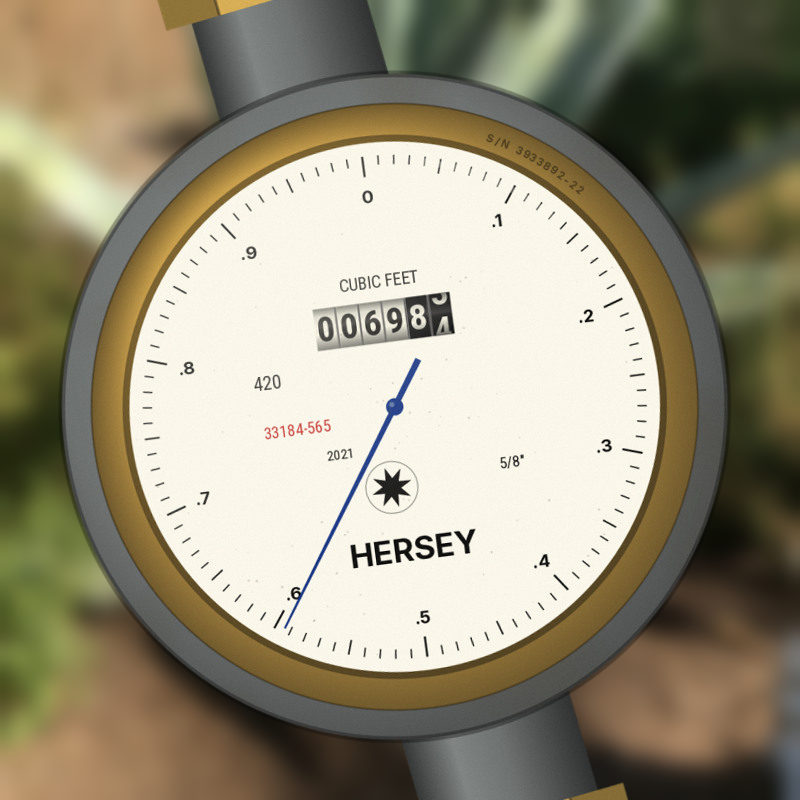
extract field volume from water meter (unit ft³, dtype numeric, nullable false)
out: 6983.59 ft³
